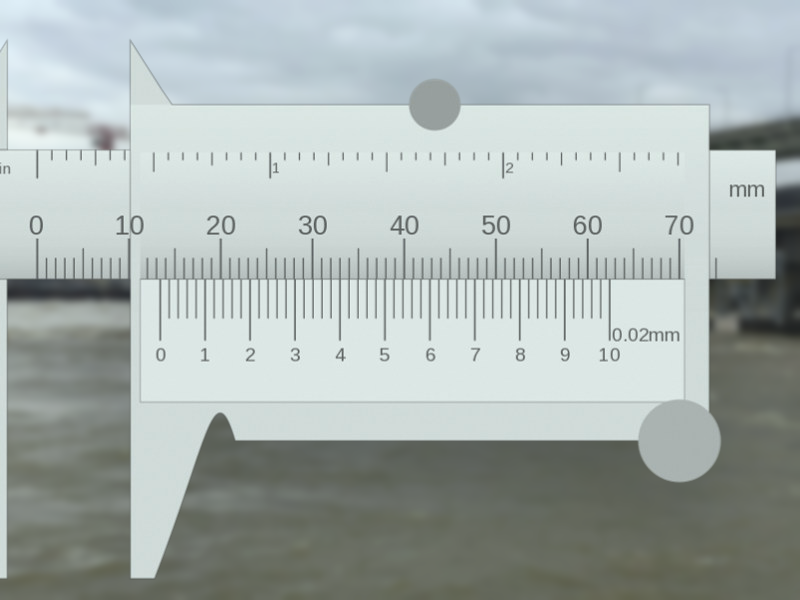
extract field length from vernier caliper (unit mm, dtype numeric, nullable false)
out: 13.4 mm
